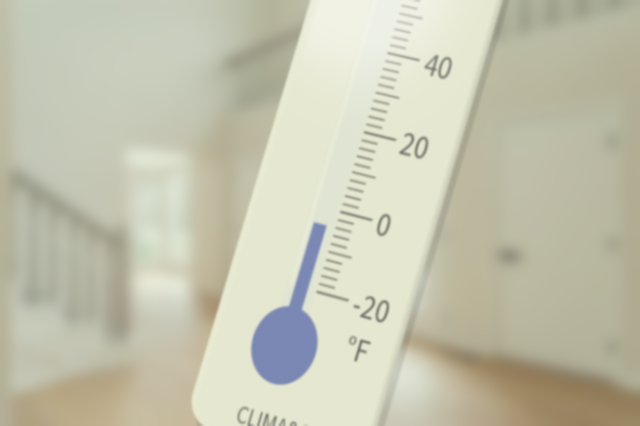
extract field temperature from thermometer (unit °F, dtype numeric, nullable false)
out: -4 °F
